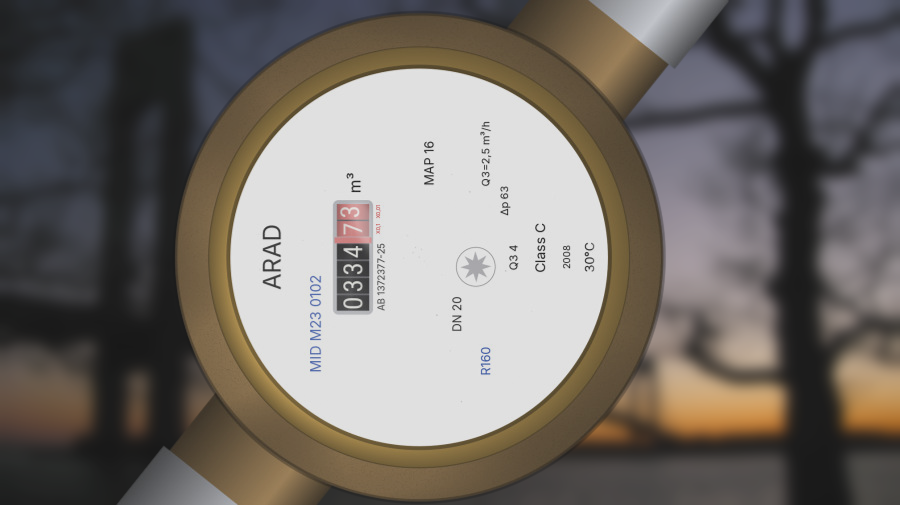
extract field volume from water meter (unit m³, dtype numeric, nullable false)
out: 334.73 m³
